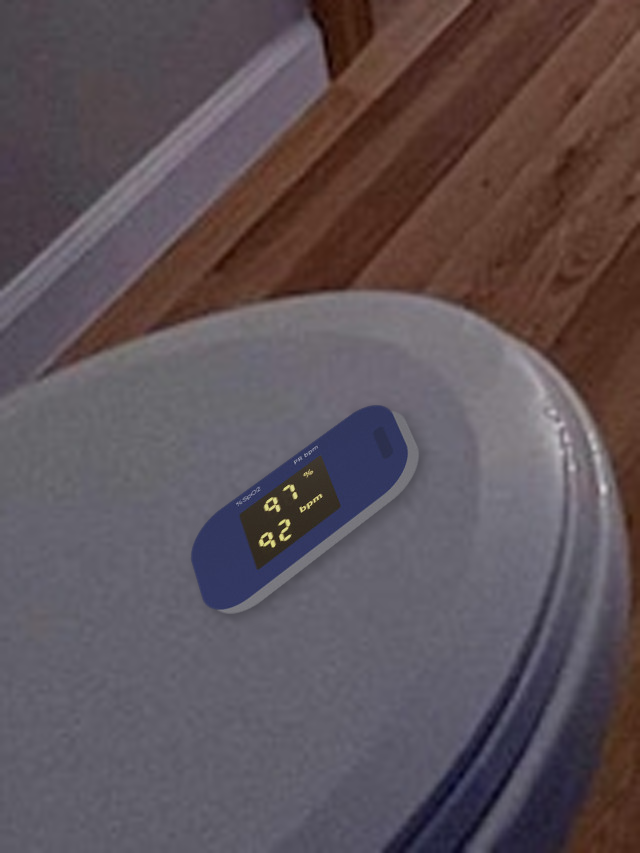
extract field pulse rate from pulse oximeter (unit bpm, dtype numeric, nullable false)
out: 92 bpm
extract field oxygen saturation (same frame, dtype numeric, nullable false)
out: 97 %
